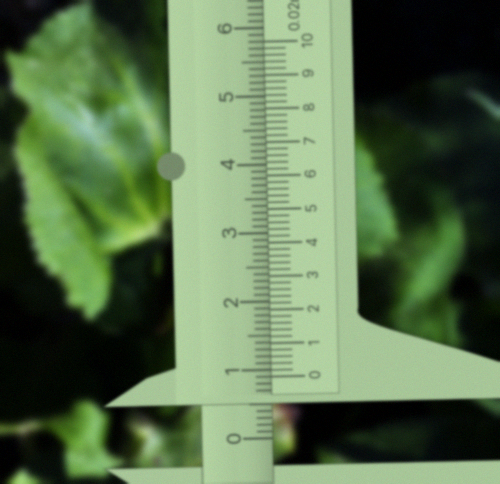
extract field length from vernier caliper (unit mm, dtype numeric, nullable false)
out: 9.0 mm
